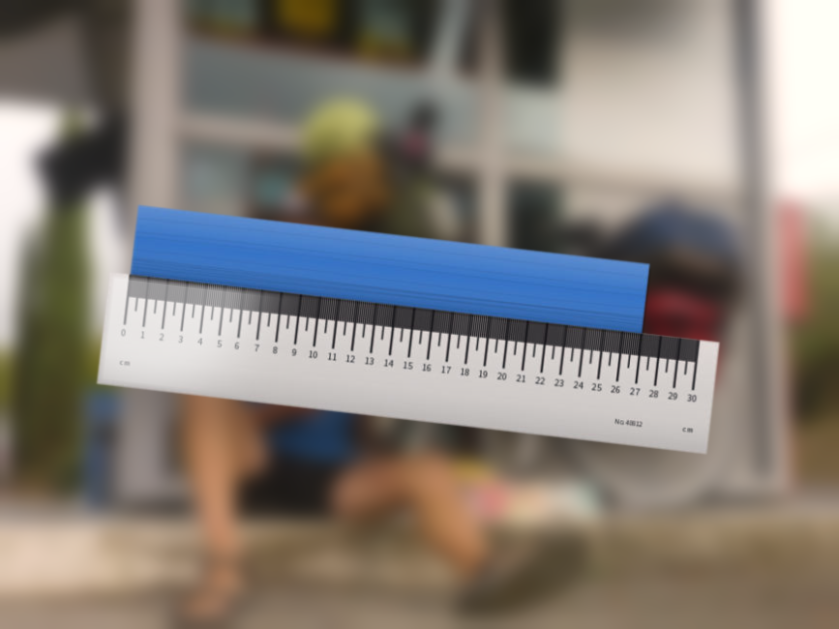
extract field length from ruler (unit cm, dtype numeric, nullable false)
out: 27 cm
